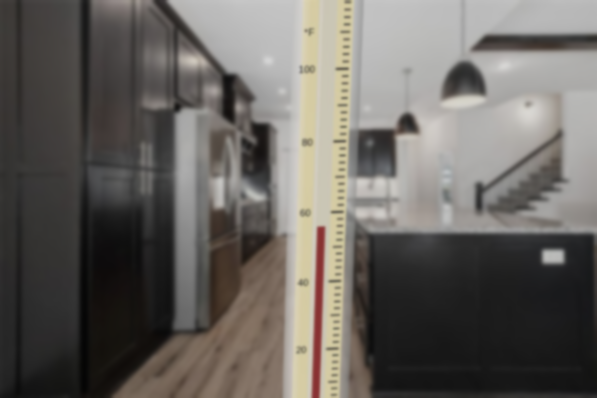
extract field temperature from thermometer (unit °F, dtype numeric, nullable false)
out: 56 °F
